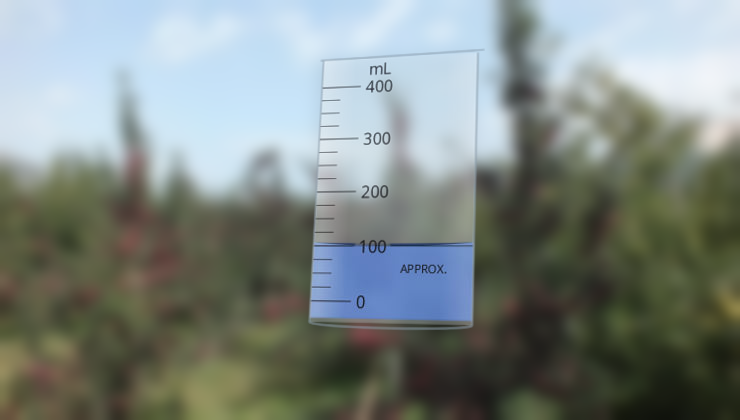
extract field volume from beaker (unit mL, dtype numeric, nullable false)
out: 100 mL
